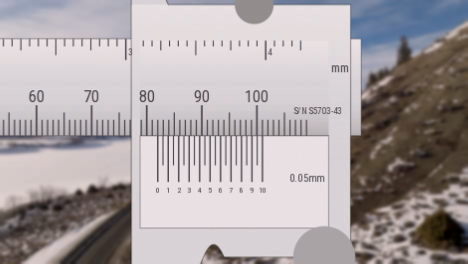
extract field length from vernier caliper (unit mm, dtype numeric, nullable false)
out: 82.0 mm
